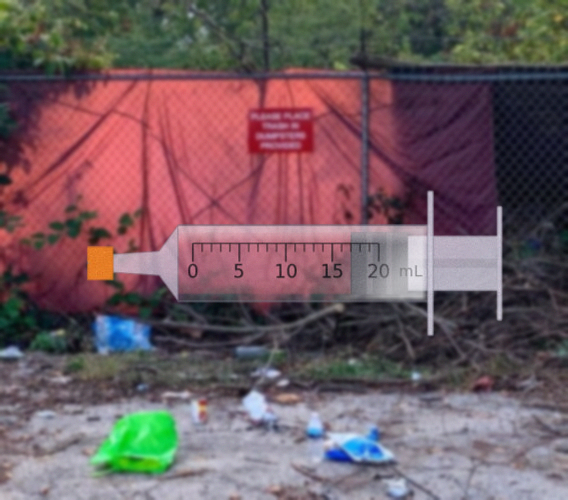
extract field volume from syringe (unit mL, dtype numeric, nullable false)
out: 17 mL
